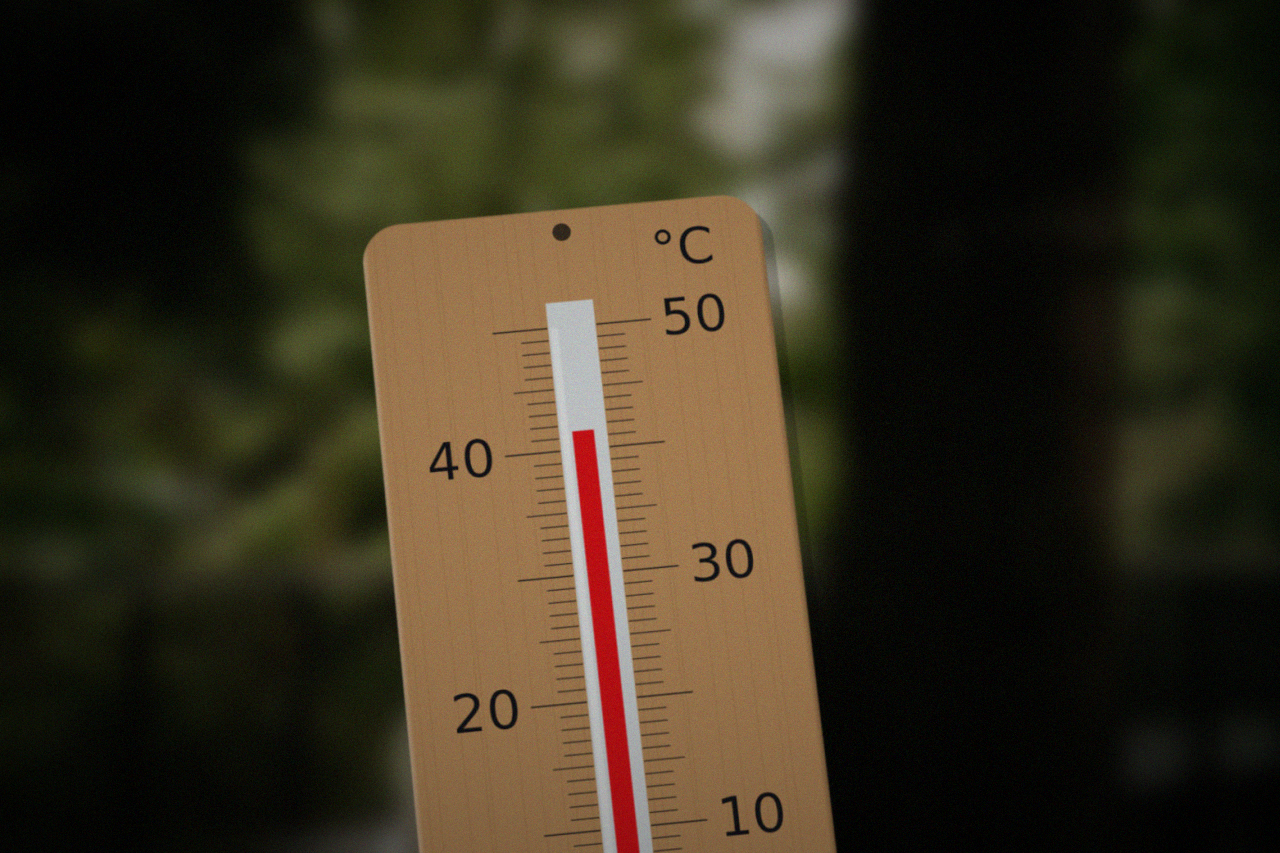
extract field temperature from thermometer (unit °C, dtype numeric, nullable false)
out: 41.5 °C
